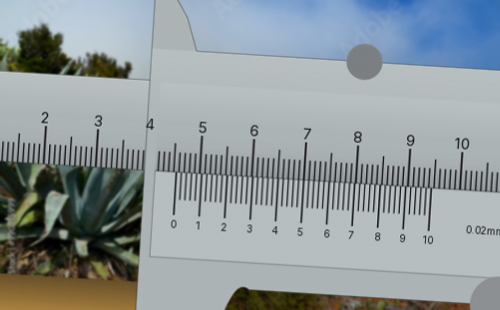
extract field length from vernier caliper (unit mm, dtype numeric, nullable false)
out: 45.5 mm
